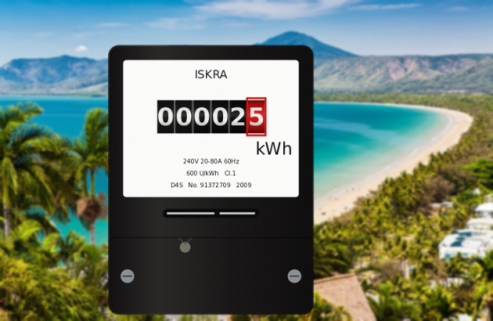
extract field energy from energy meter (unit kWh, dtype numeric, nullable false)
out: 2.5 kWh
